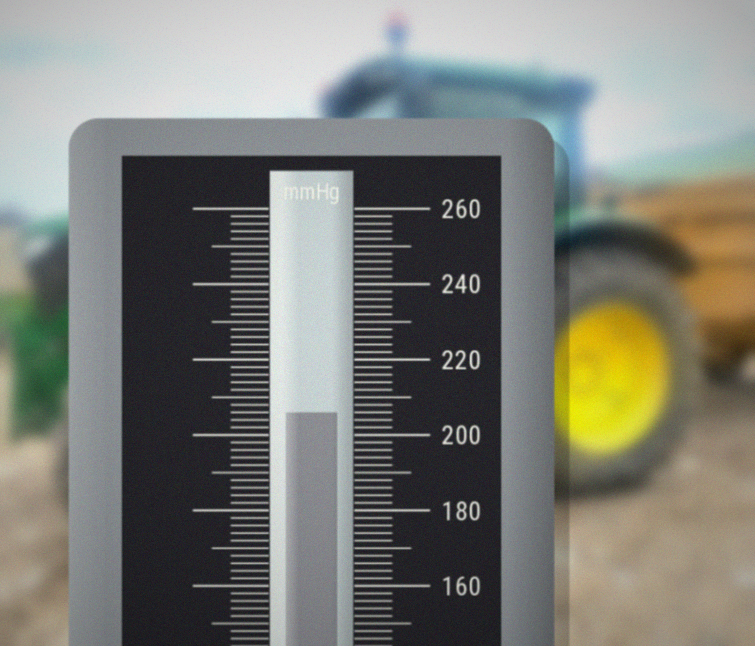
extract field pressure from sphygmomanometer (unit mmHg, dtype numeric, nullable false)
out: 206 mmHg
